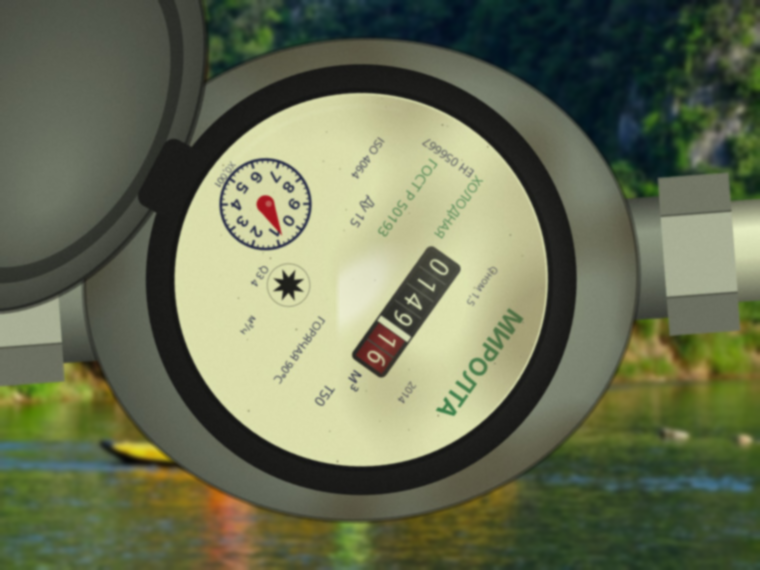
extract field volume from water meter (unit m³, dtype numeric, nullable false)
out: 149.160 m³
